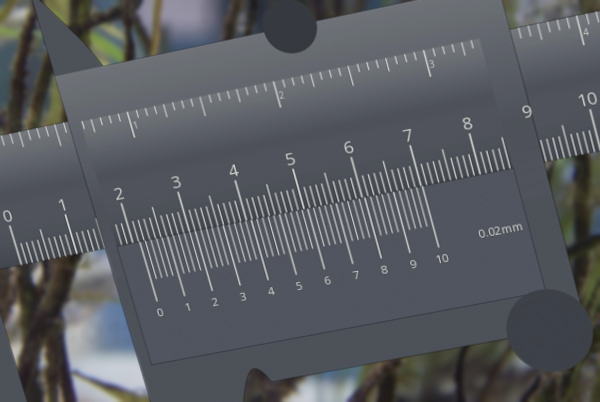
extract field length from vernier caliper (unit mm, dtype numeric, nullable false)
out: 21.2 mm
